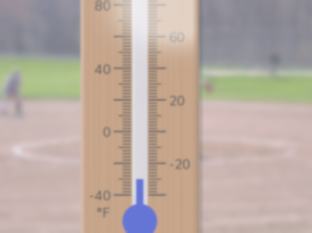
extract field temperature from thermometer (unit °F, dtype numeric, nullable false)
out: -30 °F
